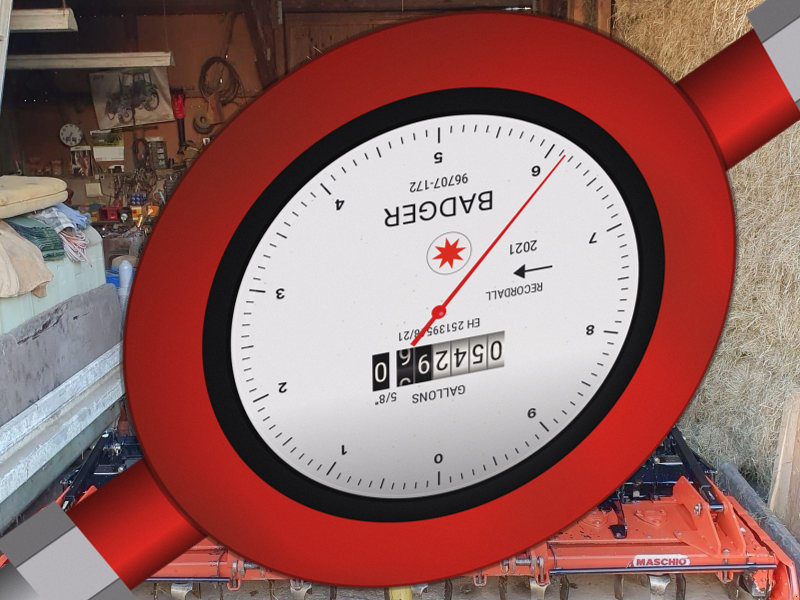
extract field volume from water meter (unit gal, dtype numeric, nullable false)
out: 542956.1 gal
